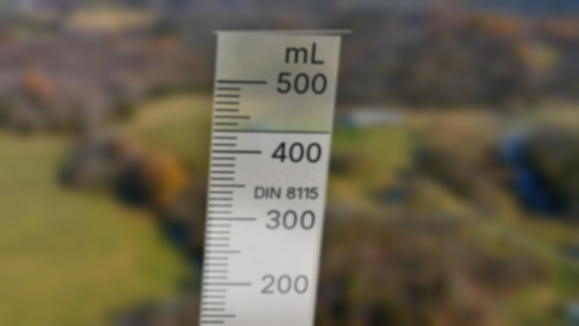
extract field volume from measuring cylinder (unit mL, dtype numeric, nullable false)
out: 430 mL
